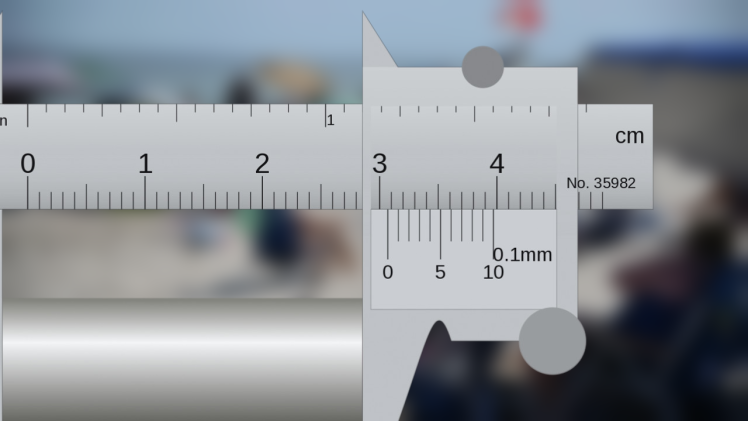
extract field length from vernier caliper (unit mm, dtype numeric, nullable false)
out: 30.7 mm
